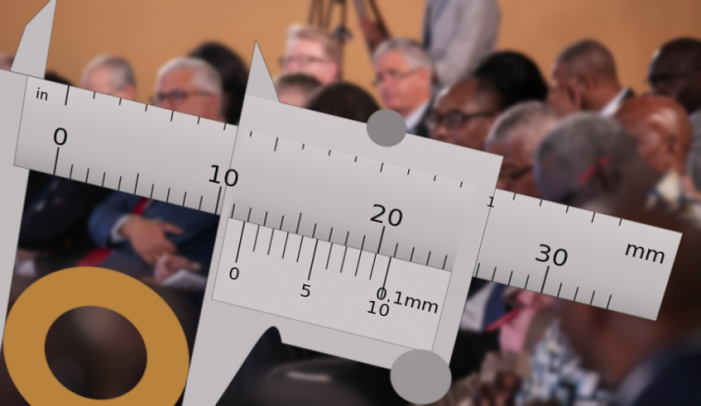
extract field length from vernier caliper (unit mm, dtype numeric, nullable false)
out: 11.8 mm
